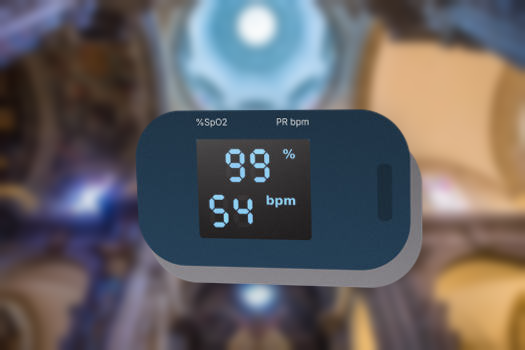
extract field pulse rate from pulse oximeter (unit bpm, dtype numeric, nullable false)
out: 54 bpm
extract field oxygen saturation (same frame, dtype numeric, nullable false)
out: 99 %
